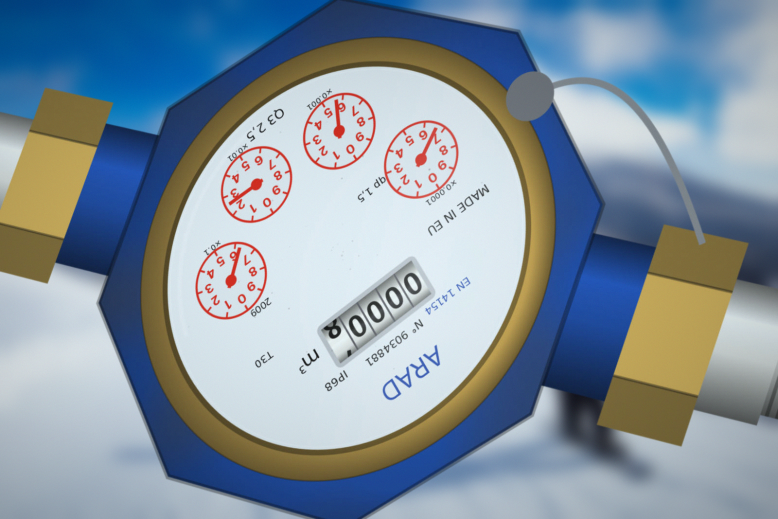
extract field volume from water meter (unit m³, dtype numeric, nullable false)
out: 7.6256 m³
